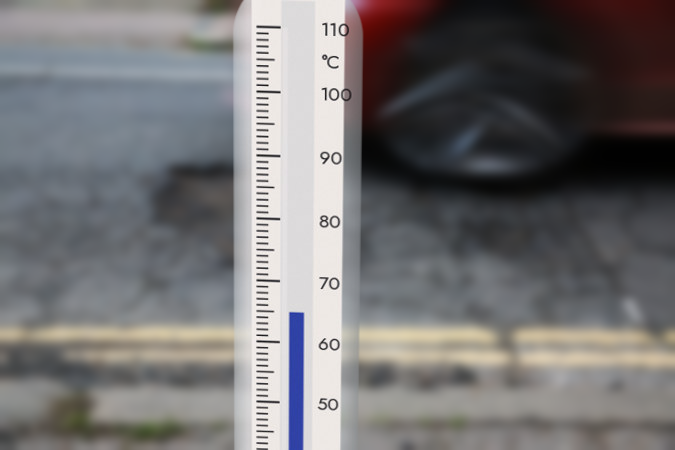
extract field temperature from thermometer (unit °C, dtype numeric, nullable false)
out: 65 °C
